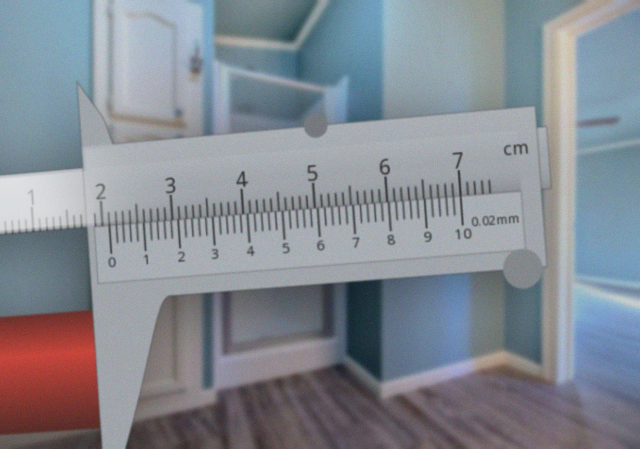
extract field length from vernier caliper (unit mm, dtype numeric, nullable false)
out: 21.0 mm
